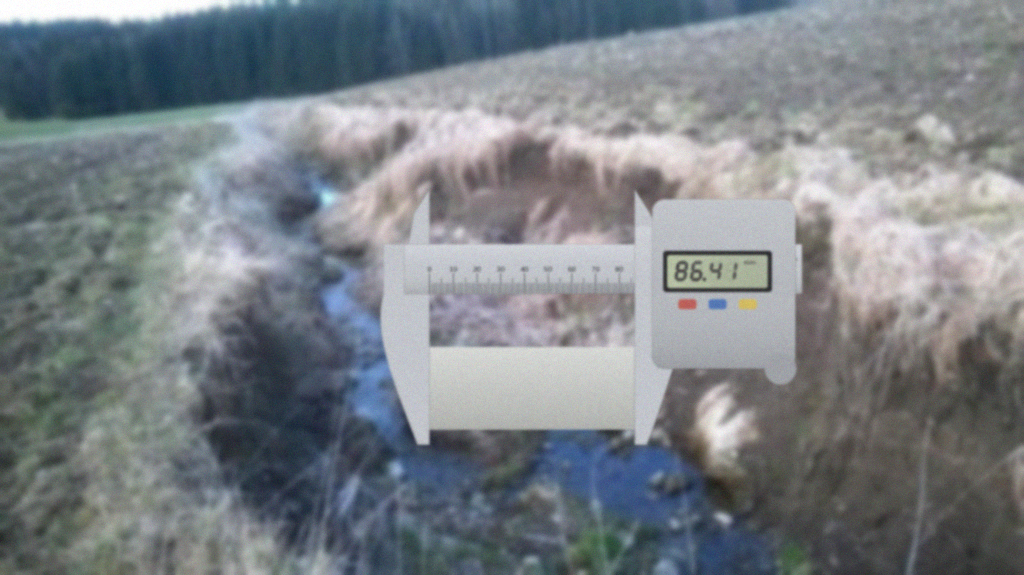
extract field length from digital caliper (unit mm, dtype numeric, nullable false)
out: 86.41 mm
